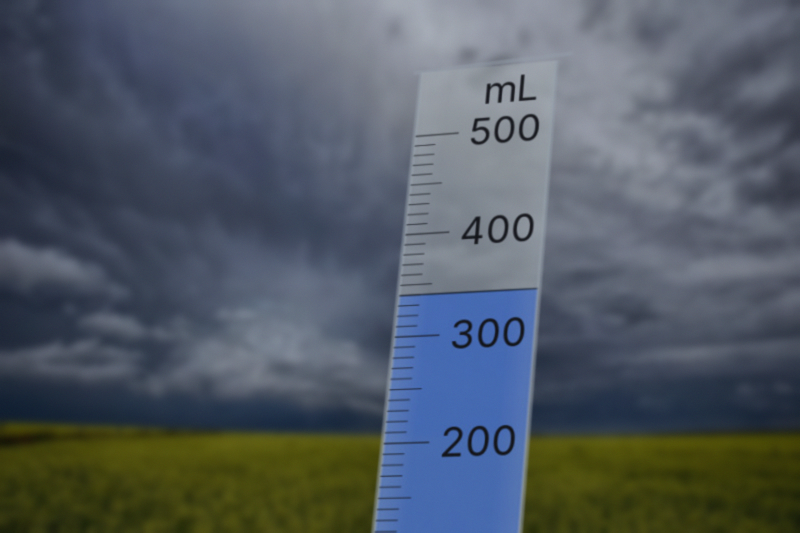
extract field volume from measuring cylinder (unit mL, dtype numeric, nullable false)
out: 340 mL
